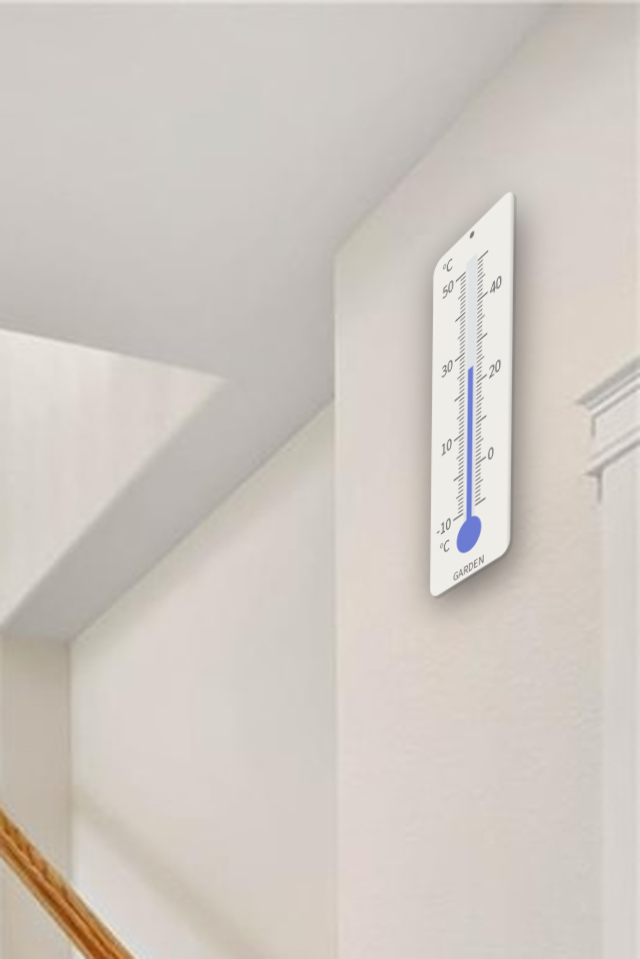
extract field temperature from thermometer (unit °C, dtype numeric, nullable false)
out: 25 °C
